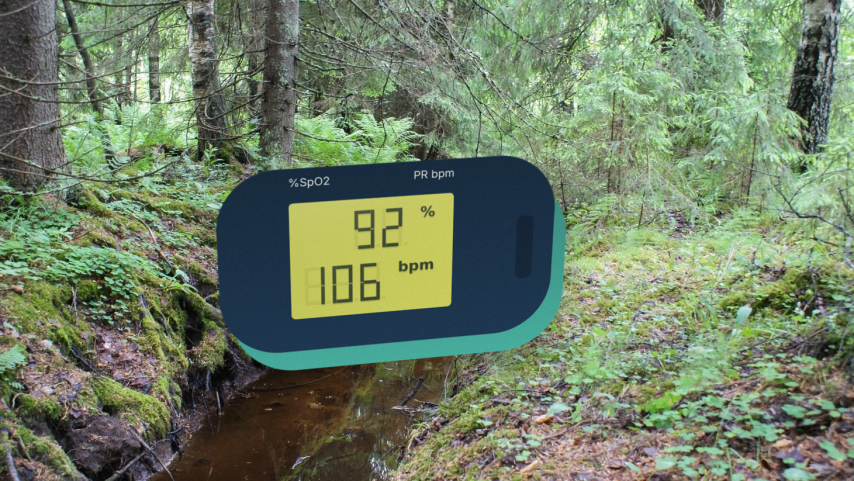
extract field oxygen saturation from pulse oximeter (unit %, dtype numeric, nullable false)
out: 92 %
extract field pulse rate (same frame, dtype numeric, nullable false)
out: 106 bpm
